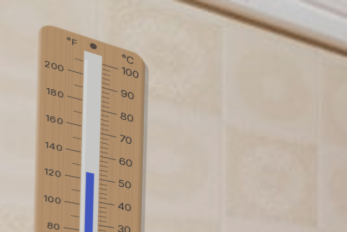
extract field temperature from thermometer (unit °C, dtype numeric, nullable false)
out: 52 °C
